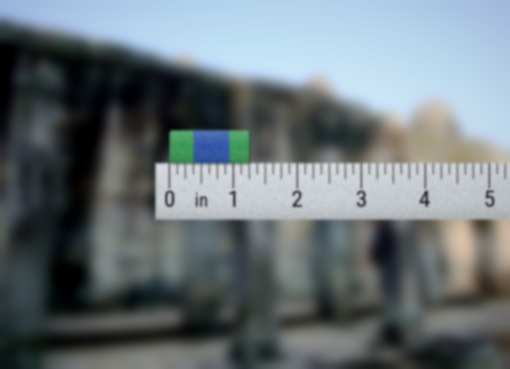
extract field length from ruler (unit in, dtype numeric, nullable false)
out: 1.25 in
